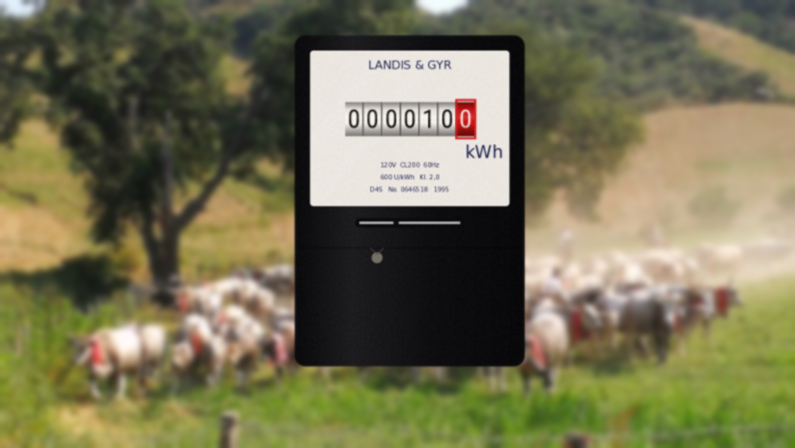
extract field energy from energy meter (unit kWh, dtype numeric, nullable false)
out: 10.0 kWh
